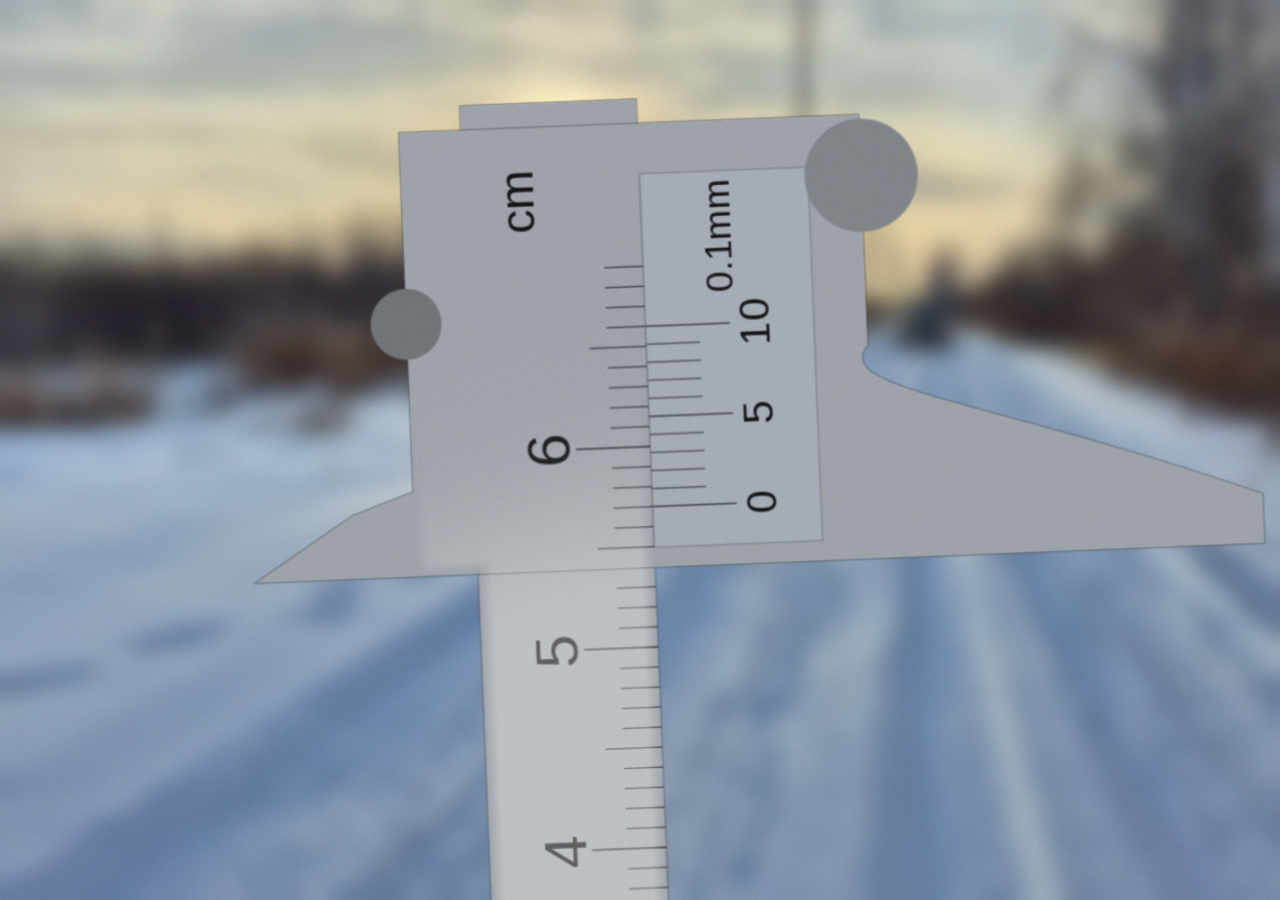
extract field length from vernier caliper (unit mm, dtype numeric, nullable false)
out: 57.0 mm
